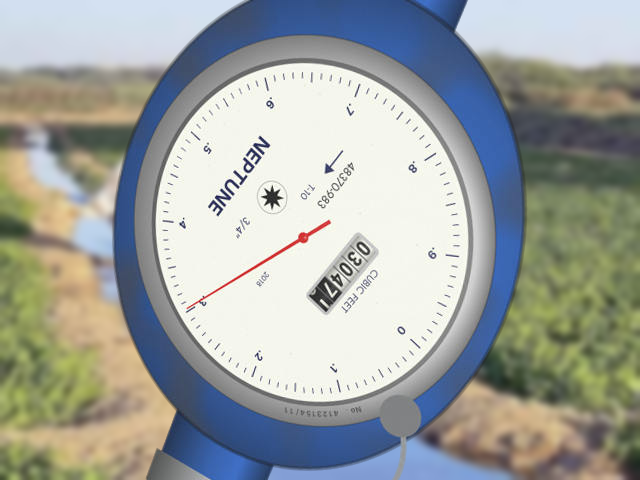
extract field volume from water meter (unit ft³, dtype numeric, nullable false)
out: 30471.30 ft³
